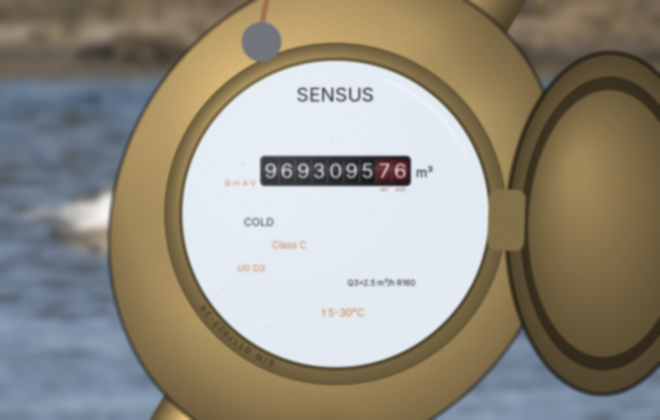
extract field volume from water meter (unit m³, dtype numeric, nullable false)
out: 9693095.76 m³
